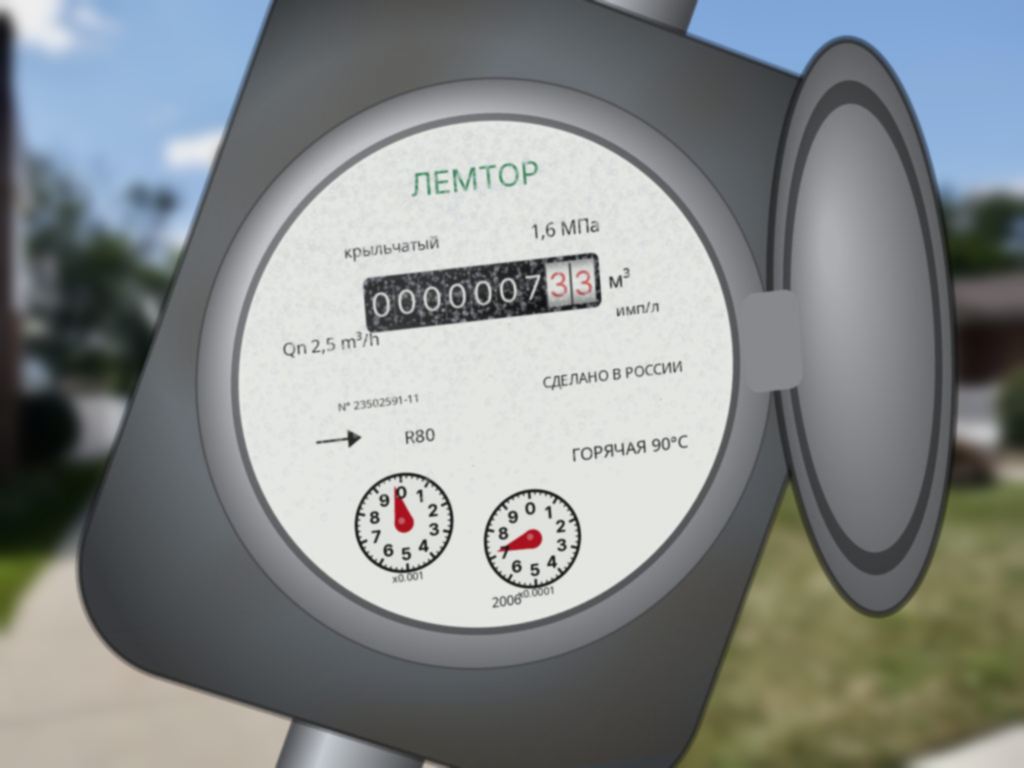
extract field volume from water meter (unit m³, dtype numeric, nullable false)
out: 7.3297 m³
